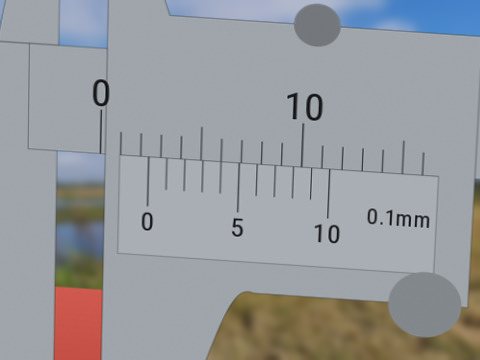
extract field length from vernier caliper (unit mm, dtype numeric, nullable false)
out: 2.4 mm
